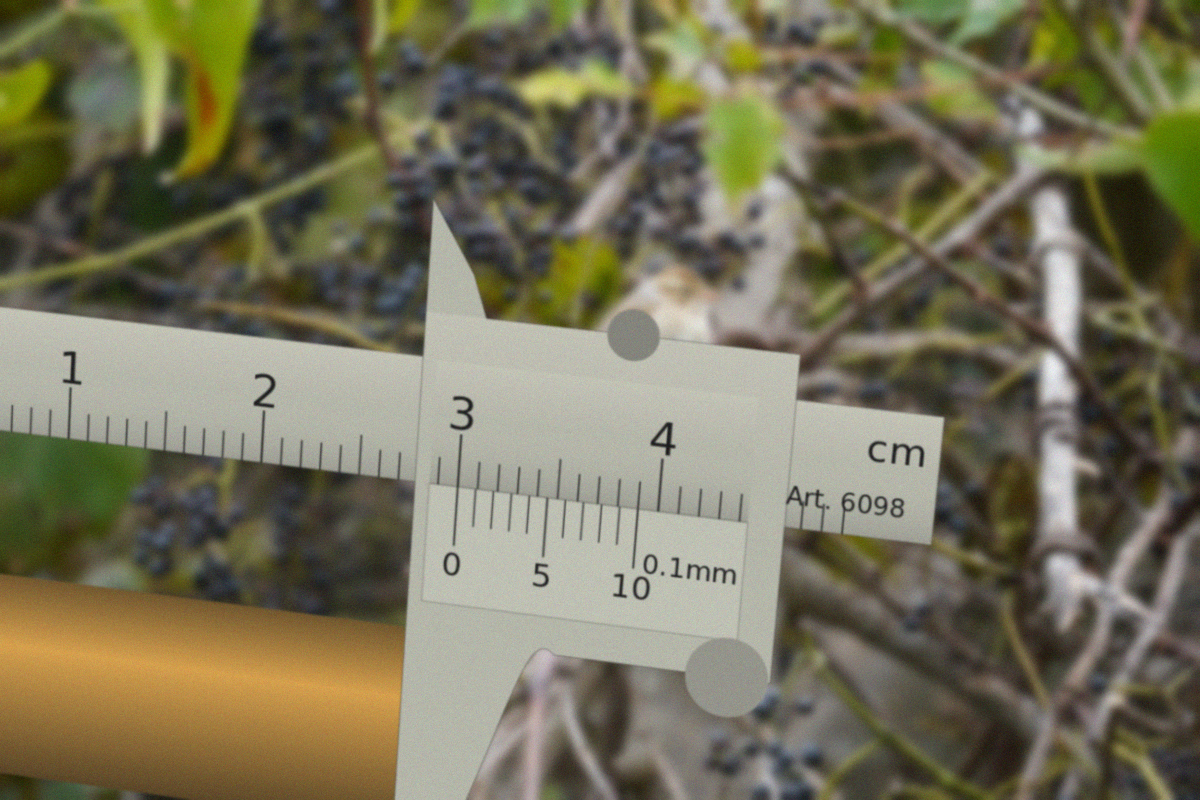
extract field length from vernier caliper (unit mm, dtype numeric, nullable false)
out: 30.0 mm
